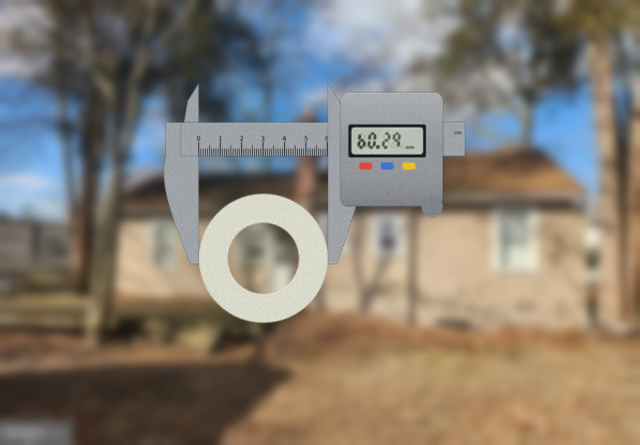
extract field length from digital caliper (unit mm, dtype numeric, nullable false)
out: 60.29 mm
